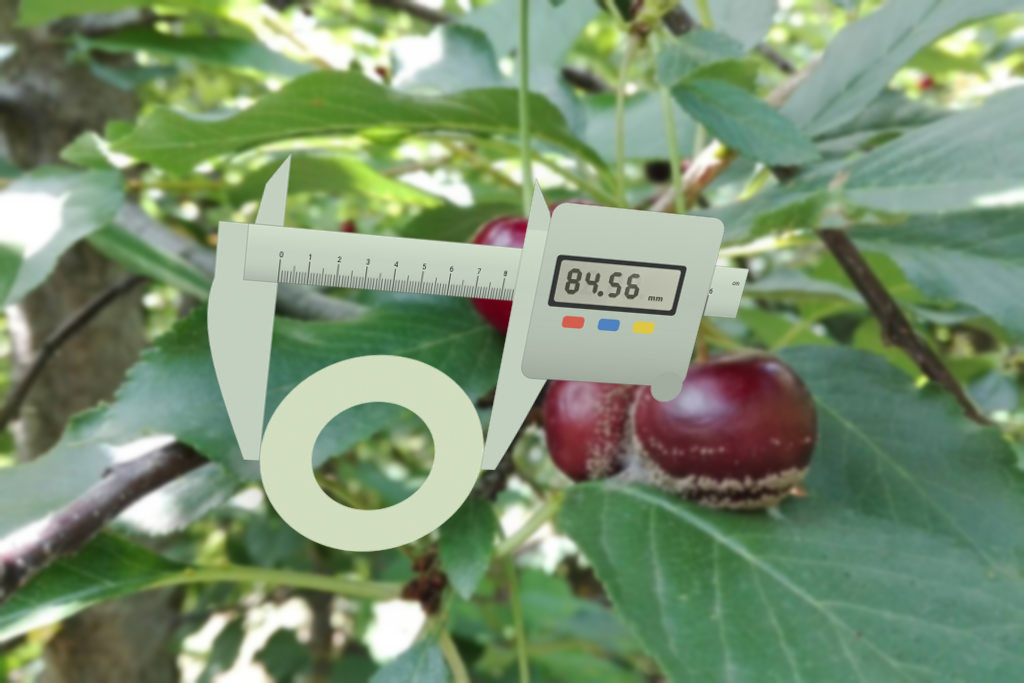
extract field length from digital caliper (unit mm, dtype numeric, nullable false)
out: 84.56 mm
